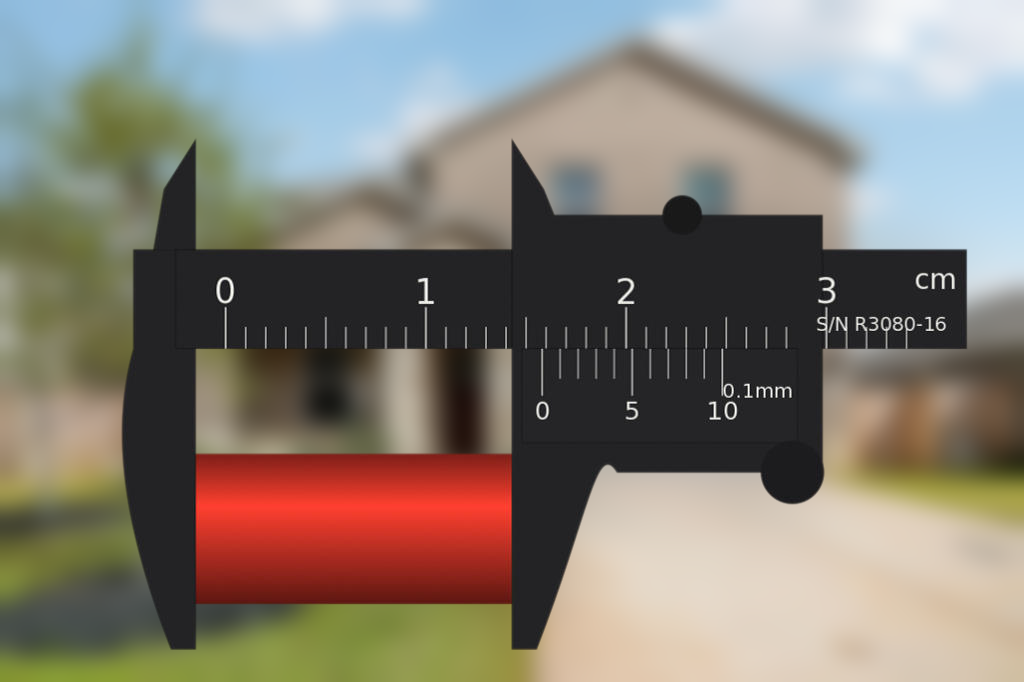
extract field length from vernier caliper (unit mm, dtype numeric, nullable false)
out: 15.8 mm
